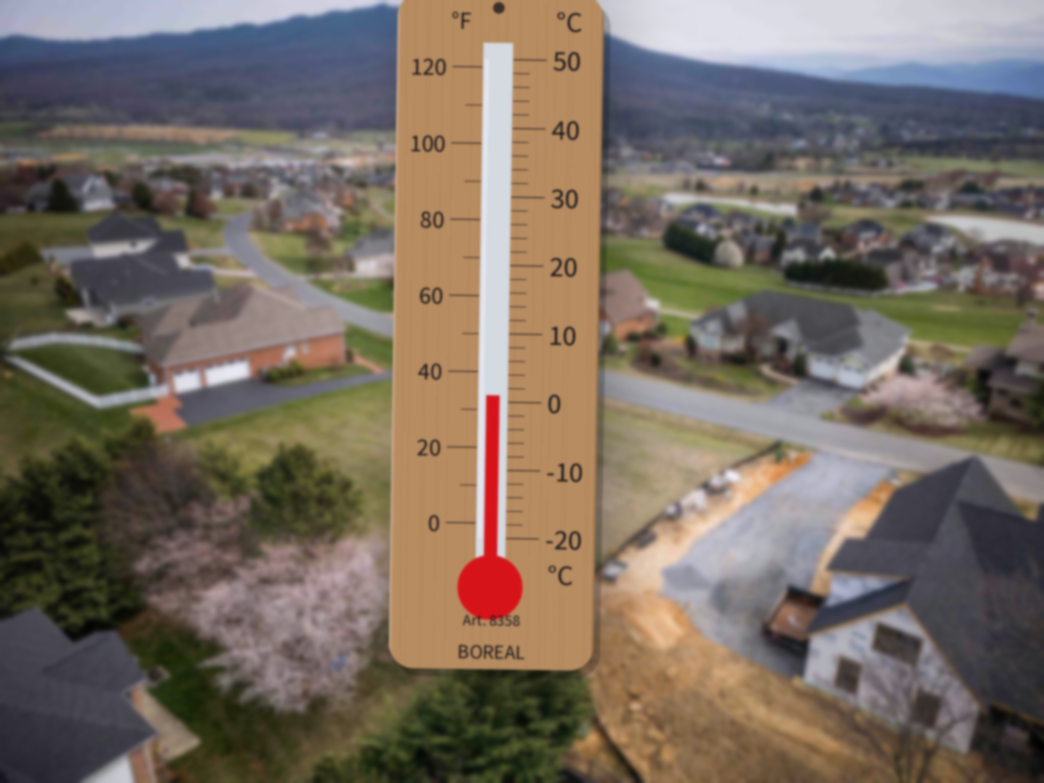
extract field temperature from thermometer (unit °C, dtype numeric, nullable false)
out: 1 °C
